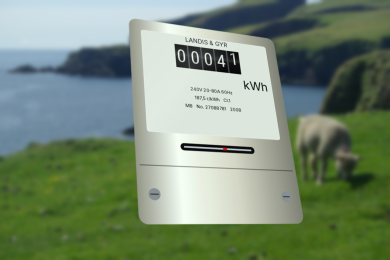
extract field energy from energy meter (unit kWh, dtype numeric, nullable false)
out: 41 kWh
